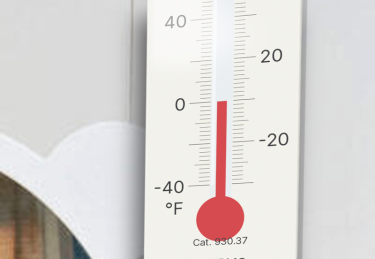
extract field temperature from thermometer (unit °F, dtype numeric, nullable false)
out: 0 °F
